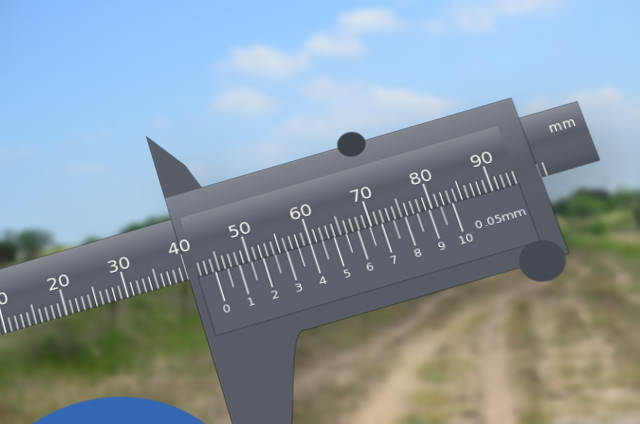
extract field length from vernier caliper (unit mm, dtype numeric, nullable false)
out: 44.4 mm
